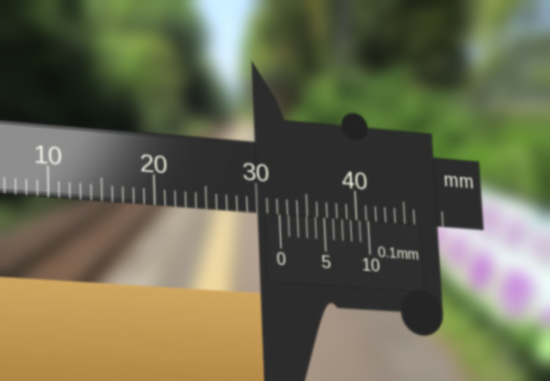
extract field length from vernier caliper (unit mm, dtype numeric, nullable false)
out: 32.2 mm
